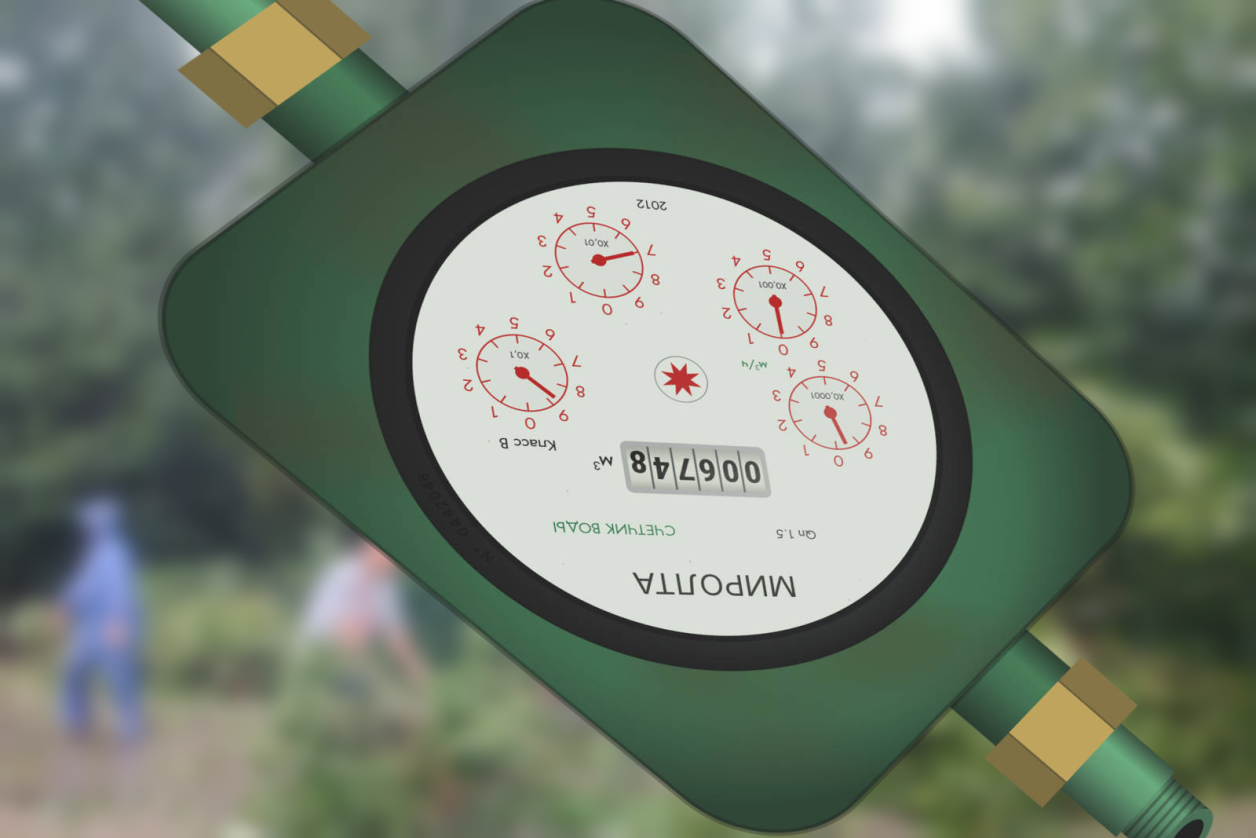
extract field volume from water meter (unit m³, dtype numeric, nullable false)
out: 6747.8699 m³
